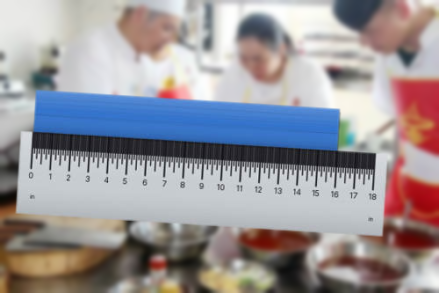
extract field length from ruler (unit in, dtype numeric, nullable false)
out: 16 in
